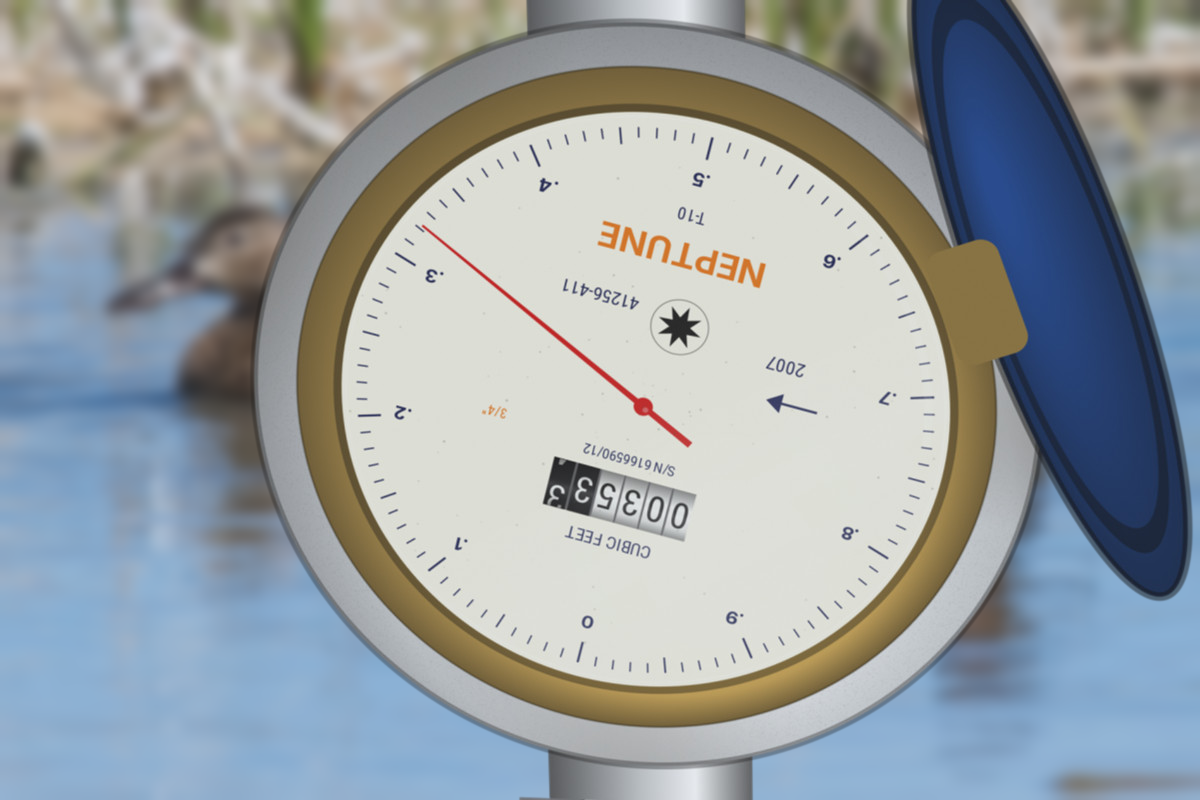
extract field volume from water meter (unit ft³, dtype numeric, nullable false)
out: 3533.32 ft³
